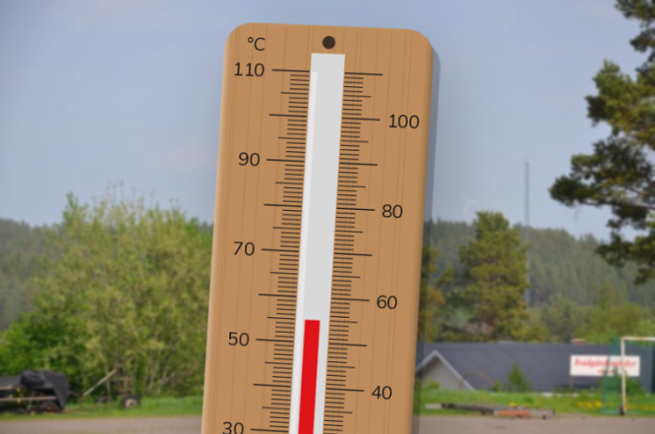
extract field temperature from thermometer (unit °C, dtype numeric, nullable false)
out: 55 °C
